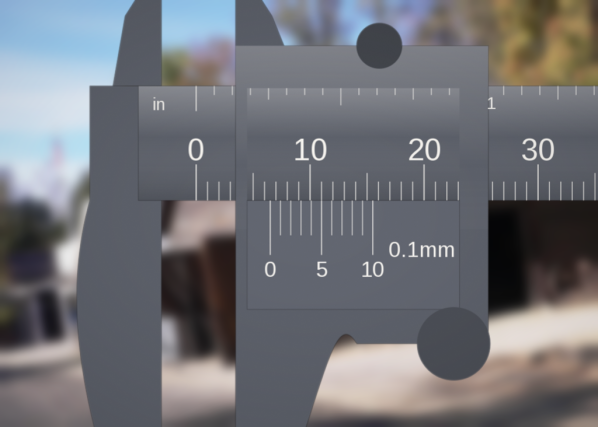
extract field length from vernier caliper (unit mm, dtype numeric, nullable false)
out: 6.5 mm
